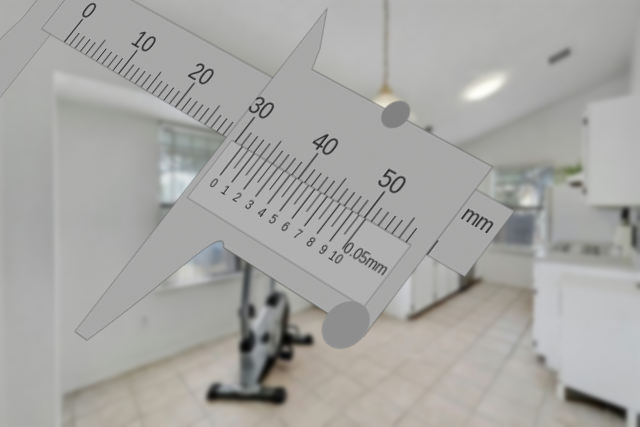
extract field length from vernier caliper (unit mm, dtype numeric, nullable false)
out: 31.2 mm
